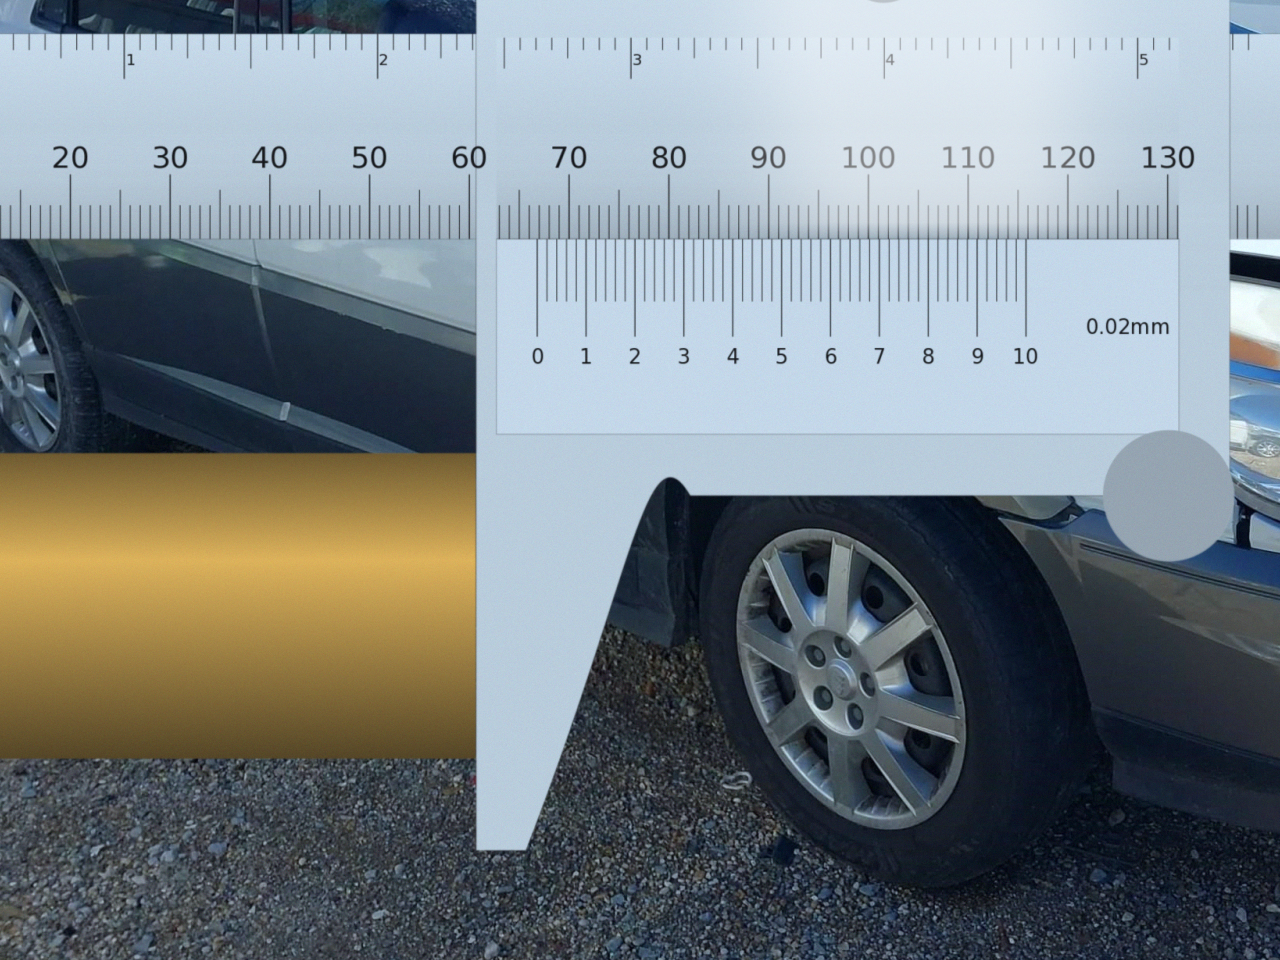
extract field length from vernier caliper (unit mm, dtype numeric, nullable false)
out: 66.8 mm
